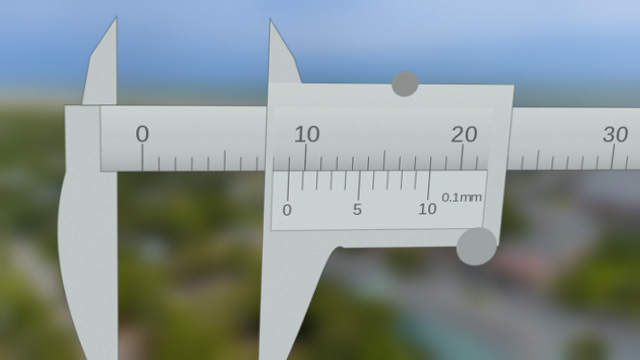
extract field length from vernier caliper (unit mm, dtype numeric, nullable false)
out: 9.0 mm
